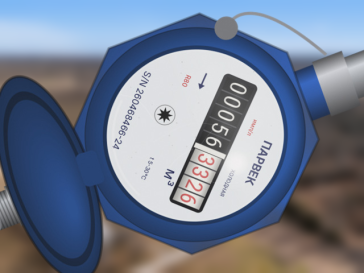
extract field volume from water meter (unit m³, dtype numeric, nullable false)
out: 56.3326 m³
